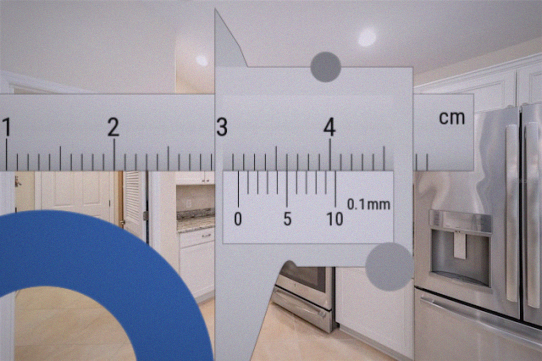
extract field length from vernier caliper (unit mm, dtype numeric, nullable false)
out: 31.5 mm
